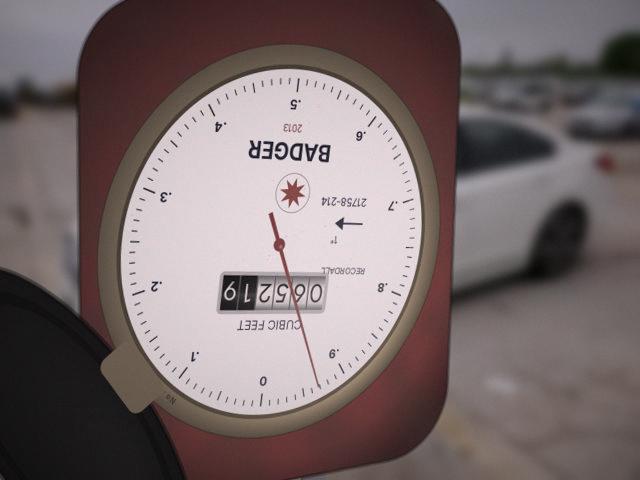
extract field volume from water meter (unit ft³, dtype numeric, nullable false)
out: 65218.93 ft³
